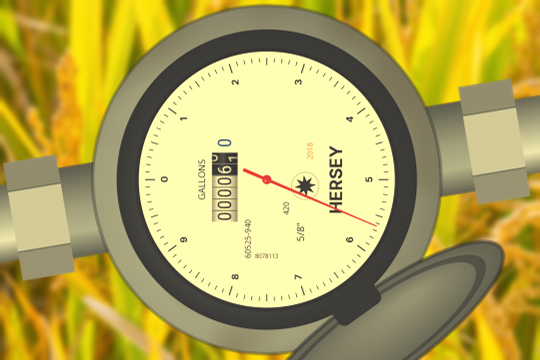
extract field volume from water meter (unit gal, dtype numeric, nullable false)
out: 605.6 gal
